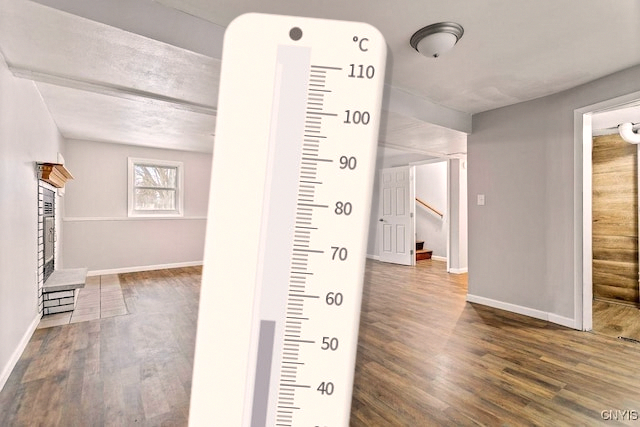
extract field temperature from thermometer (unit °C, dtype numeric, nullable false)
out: 54 °C
